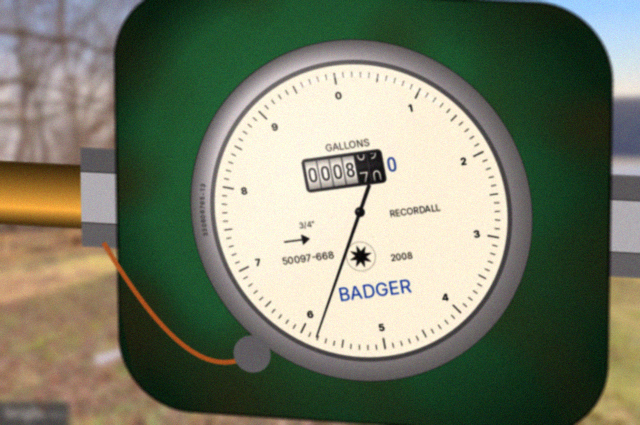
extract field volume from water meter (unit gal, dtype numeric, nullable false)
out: 8695.8 gal
